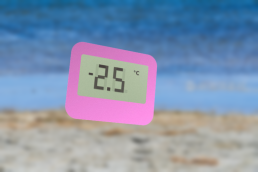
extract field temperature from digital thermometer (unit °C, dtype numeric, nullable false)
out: -2.5 °C
